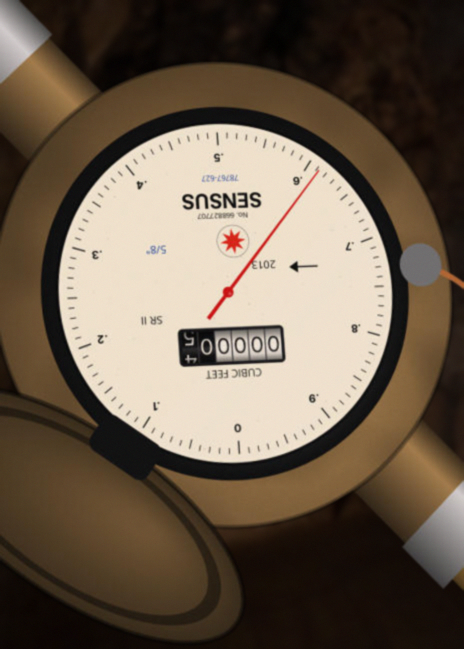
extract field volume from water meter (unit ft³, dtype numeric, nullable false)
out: 4.61 ft³
